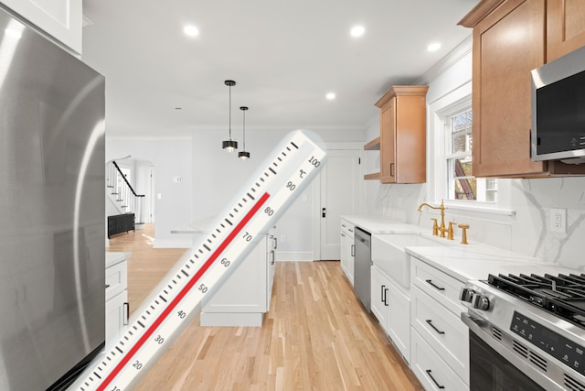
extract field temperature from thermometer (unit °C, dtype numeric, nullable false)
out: 84 °C
